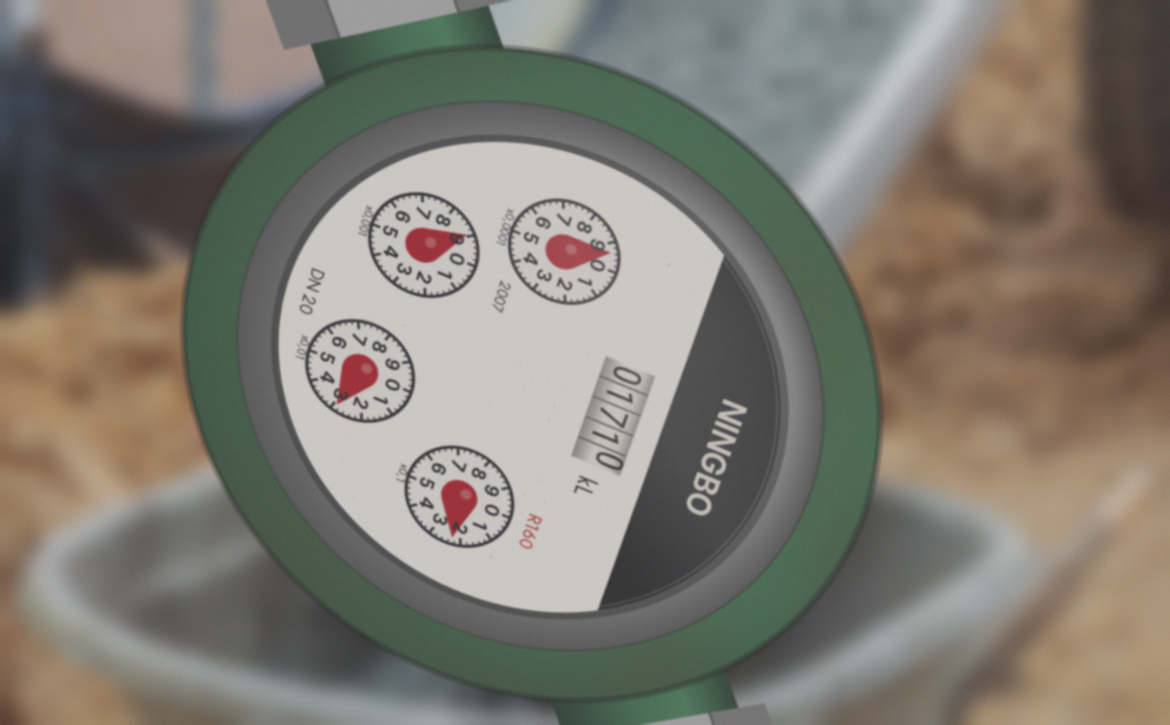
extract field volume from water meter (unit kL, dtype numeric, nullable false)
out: 1710.2289 kL
